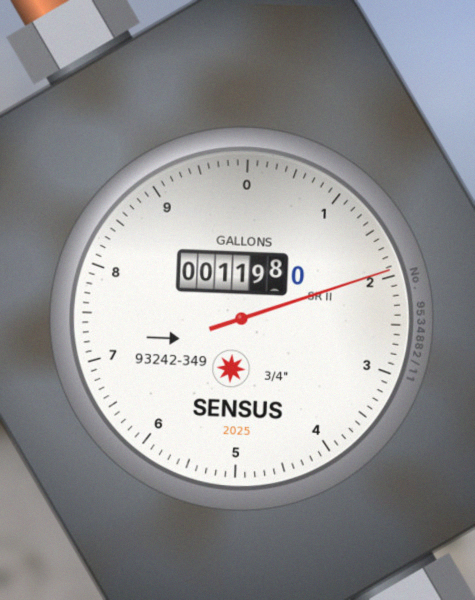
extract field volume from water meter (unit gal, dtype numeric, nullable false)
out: 11981.9 gal
